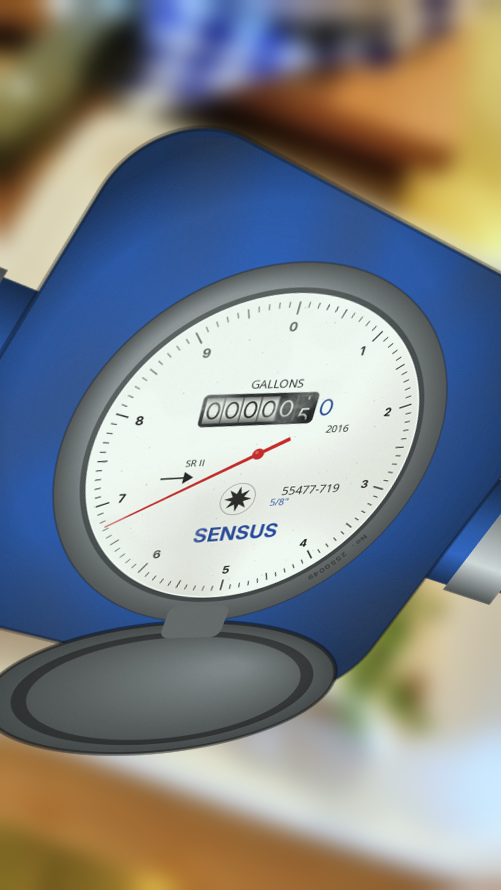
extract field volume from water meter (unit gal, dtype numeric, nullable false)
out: 46.7 gal
